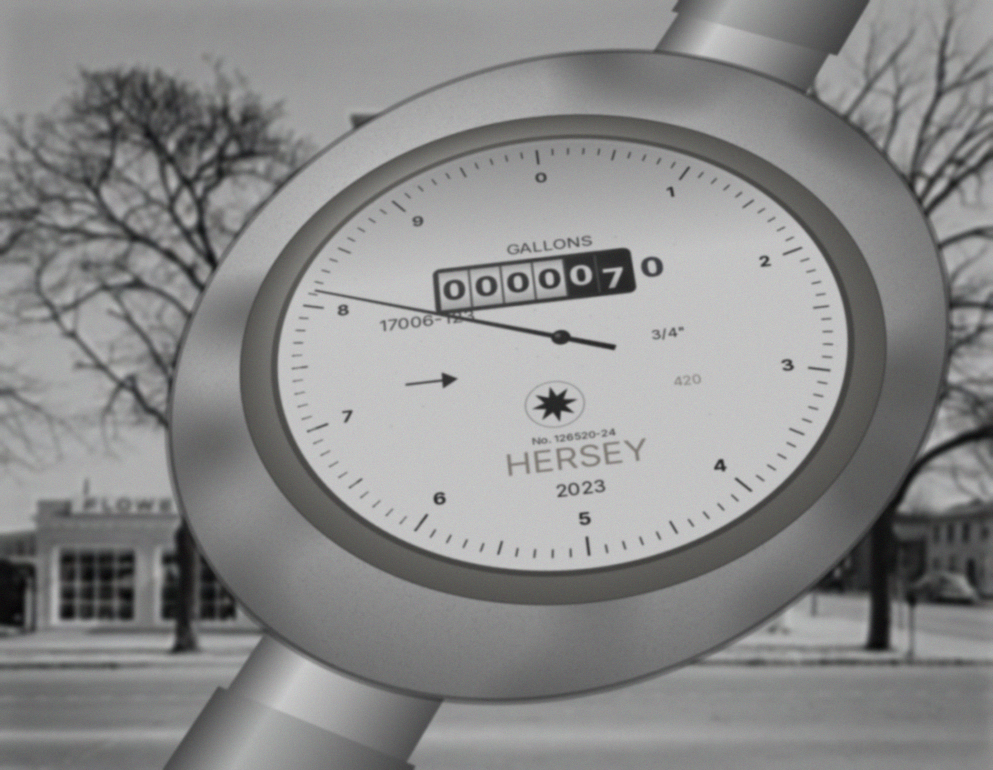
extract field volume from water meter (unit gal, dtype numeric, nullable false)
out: 68.1 gal
